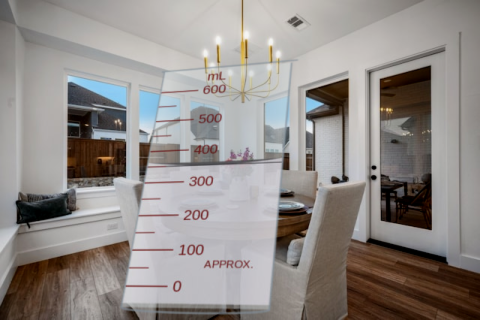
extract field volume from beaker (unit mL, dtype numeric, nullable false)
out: 350 mL
